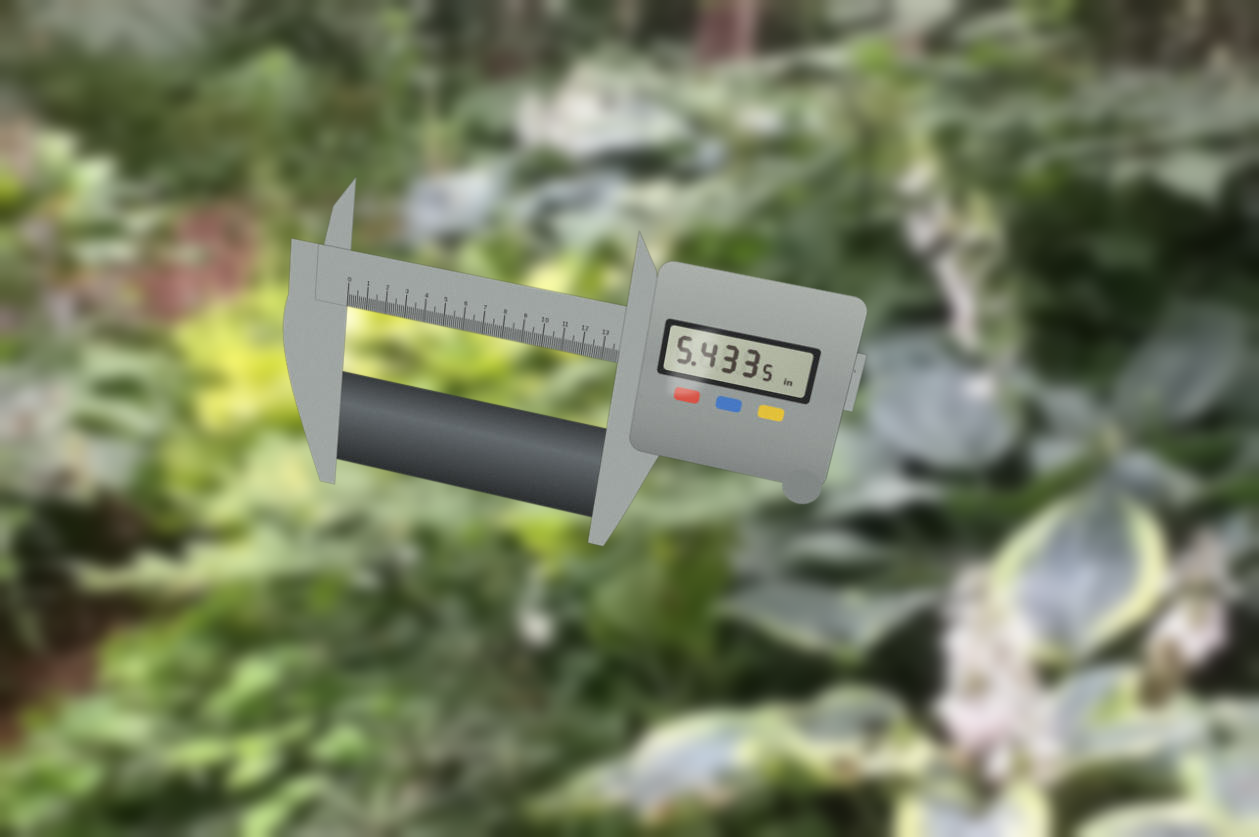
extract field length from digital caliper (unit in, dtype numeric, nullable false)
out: 5.4335 in
